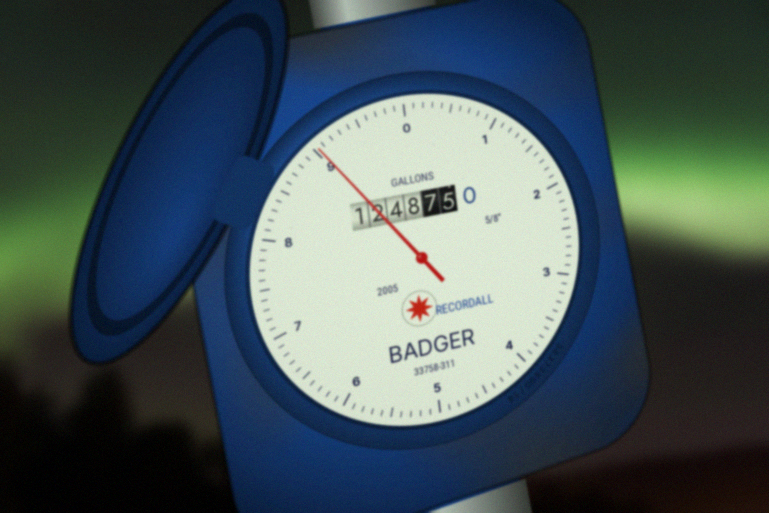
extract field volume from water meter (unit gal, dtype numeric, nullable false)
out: 1248749.0 gal
